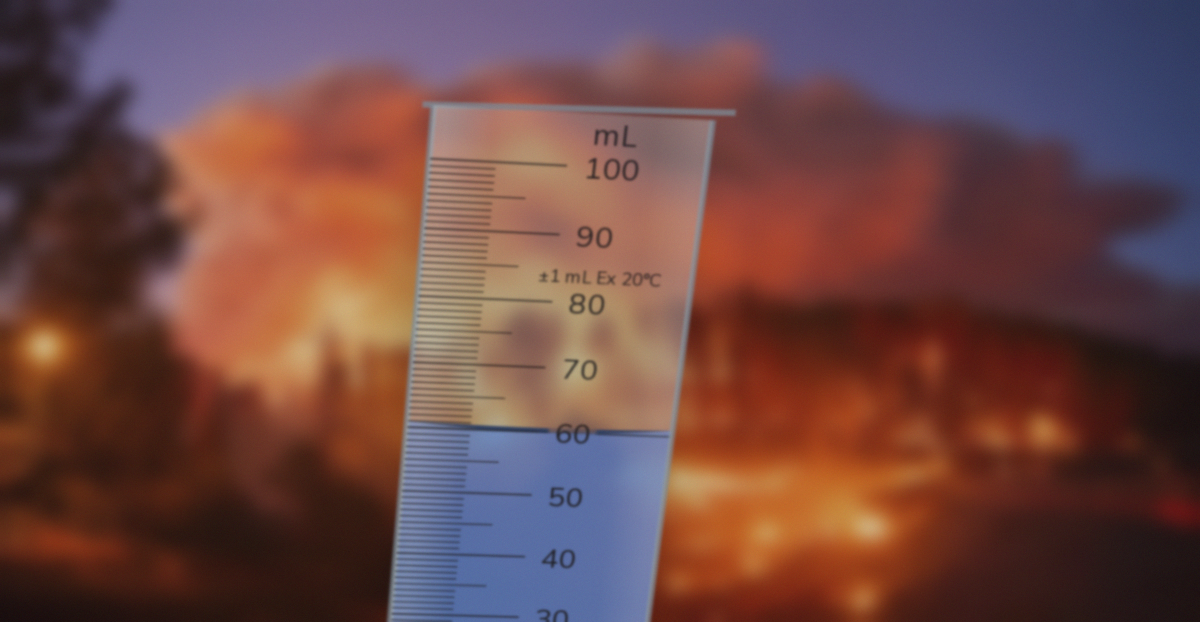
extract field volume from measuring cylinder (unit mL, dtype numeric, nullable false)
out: 60 mL
